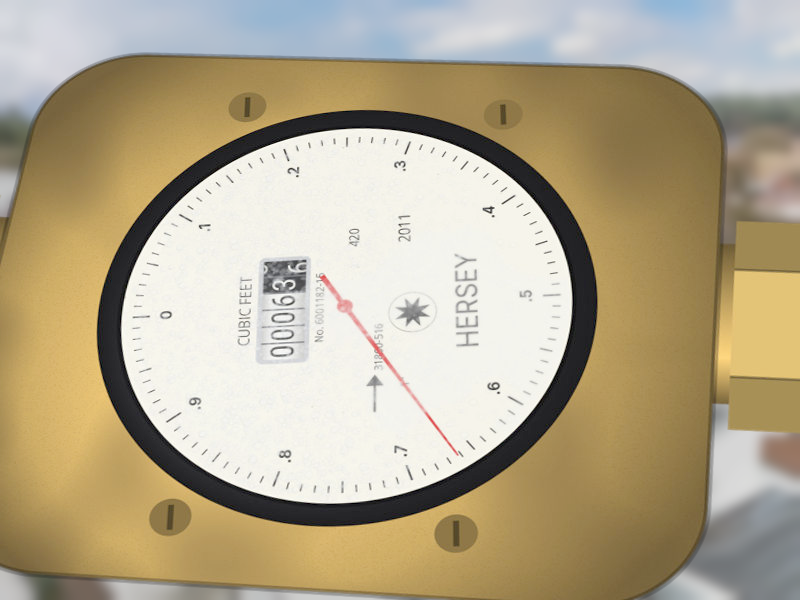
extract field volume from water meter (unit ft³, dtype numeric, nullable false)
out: 635.66 ft³
